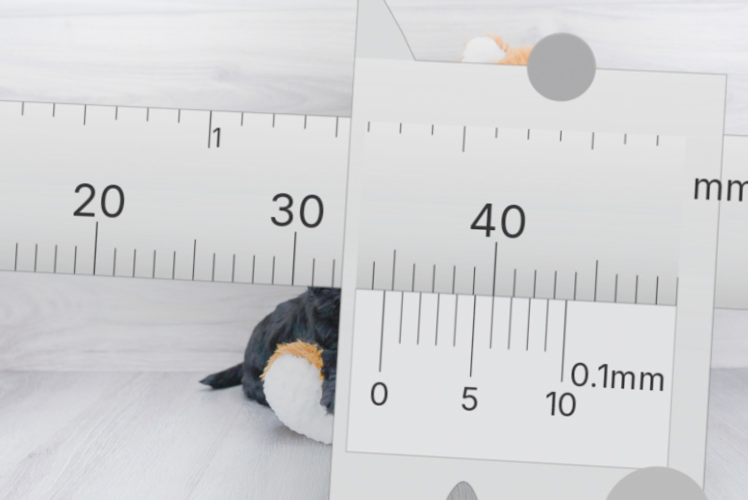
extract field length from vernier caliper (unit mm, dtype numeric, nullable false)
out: 34.6 mm
